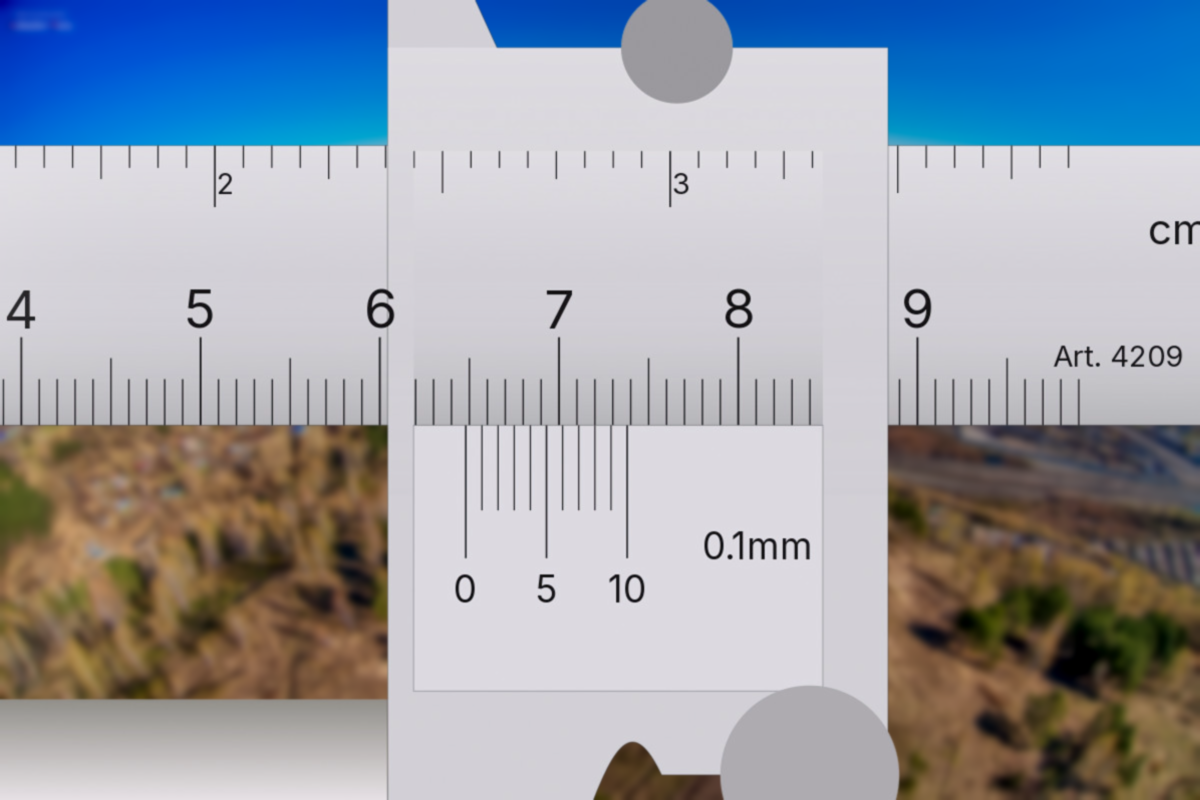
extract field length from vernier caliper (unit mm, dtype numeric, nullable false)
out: 64.8 mm
